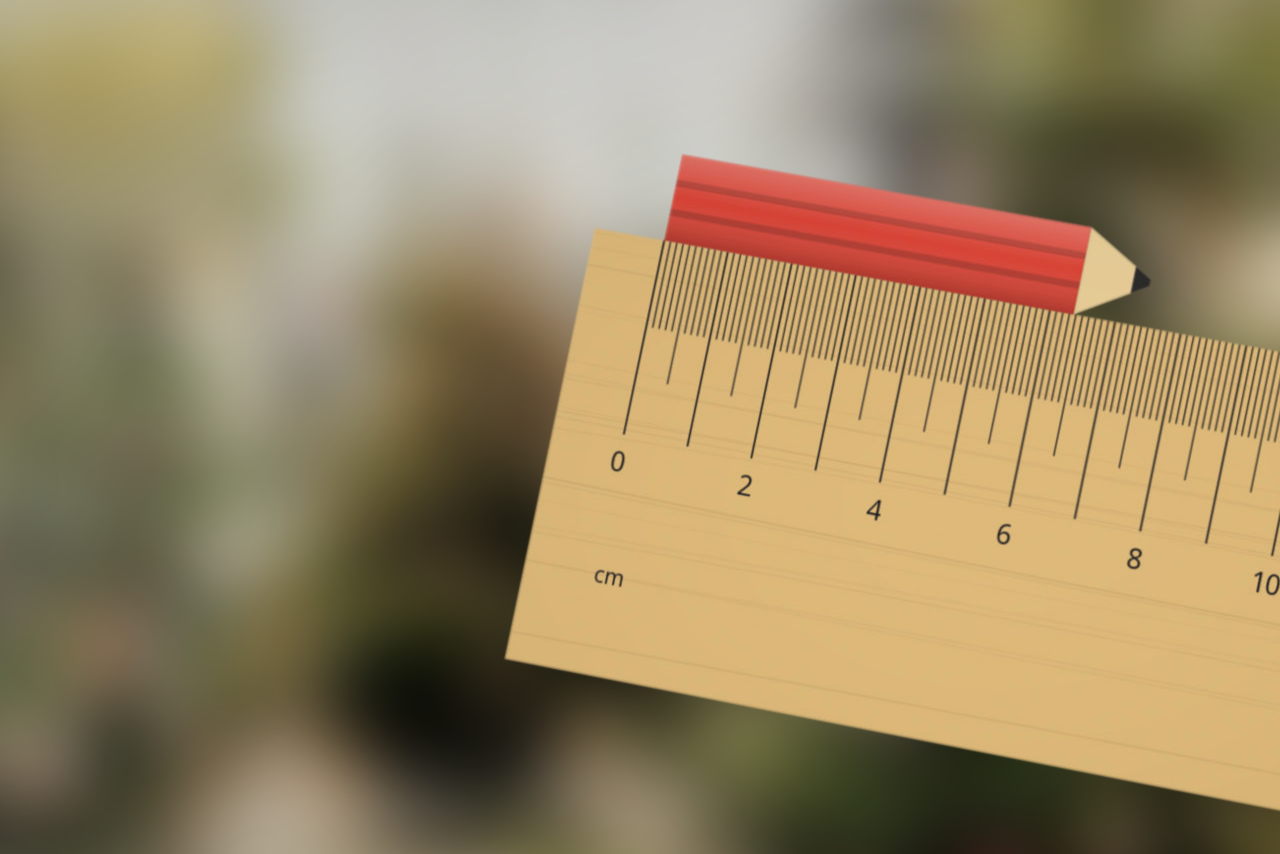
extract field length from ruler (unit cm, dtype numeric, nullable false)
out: 7.4 cm
